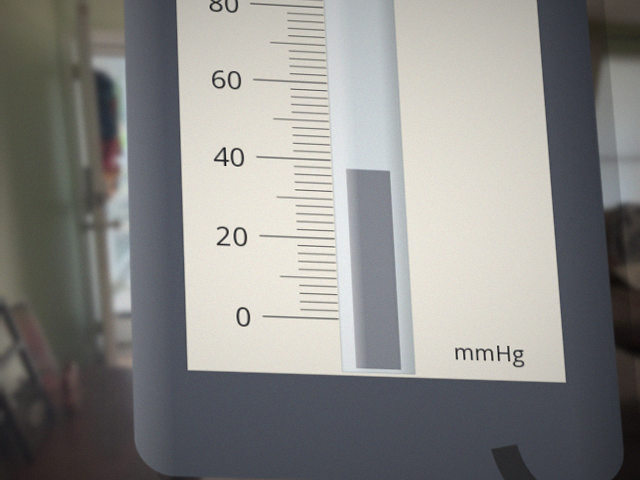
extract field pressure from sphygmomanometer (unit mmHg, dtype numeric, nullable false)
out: 38 mmHg
